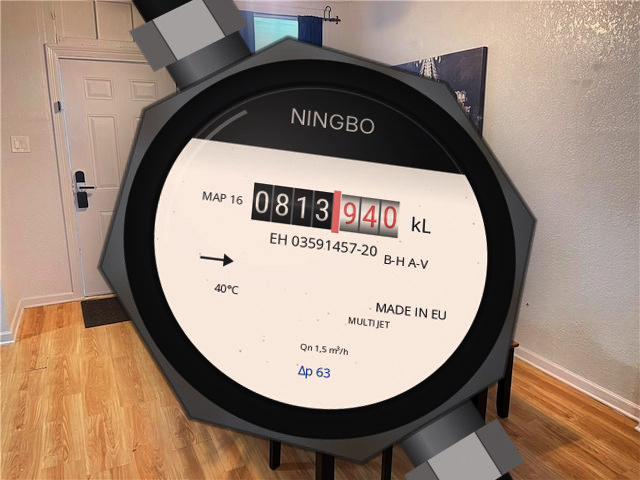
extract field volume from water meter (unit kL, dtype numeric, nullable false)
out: 813.940 kL
